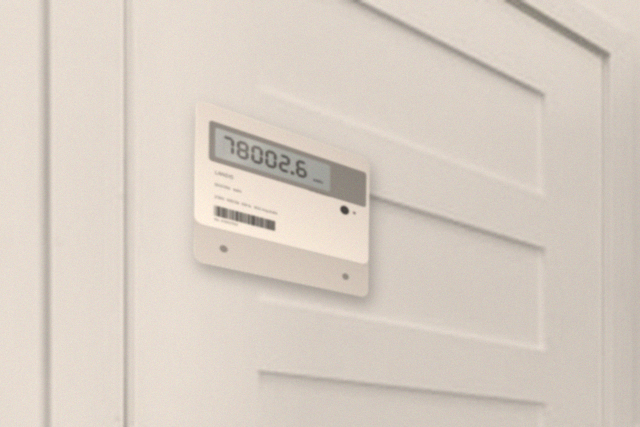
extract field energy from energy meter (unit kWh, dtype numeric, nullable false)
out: 78002.6 kWh
